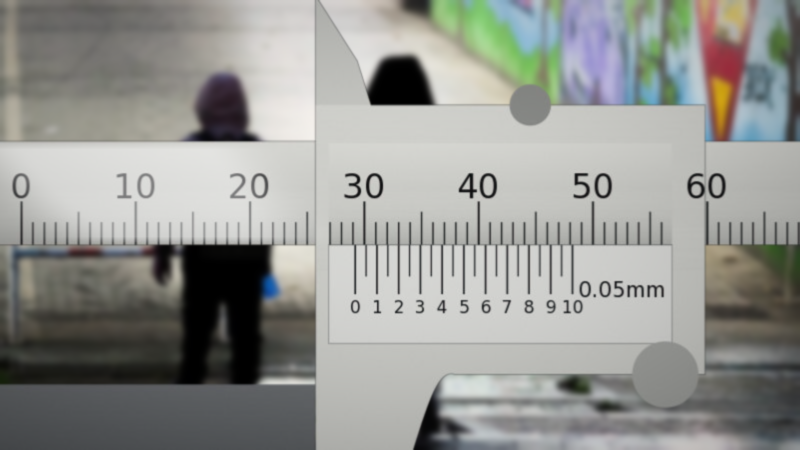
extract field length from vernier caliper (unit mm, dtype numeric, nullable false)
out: 29.2 mm
